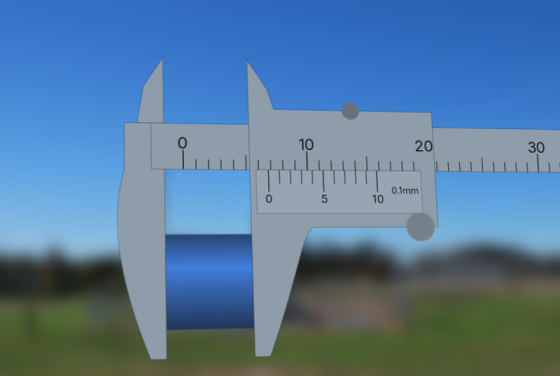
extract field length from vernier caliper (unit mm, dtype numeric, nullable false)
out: 6.8 mm
